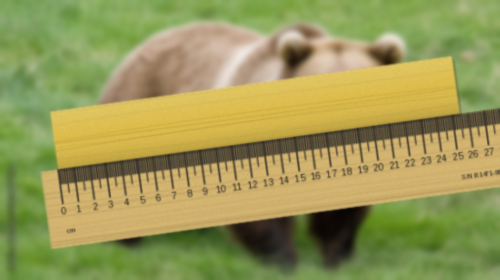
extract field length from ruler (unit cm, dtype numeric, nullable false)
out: 25.5 cm
